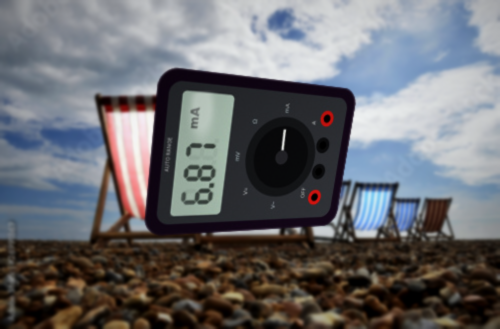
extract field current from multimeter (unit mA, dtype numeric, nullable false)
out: 6.87 mA
